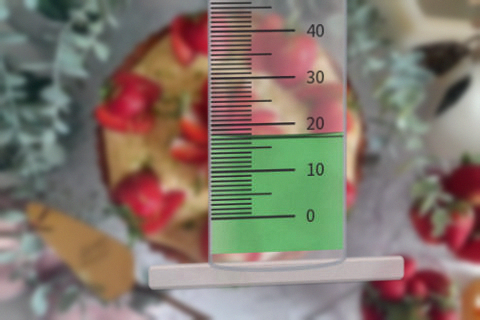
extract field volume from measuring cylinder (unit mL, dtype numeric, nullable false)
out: 17 mL
